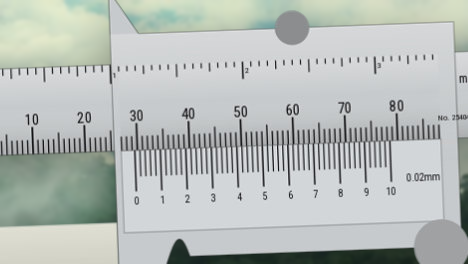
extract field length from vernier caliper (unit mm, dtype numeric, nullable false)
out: 29.5 mm
